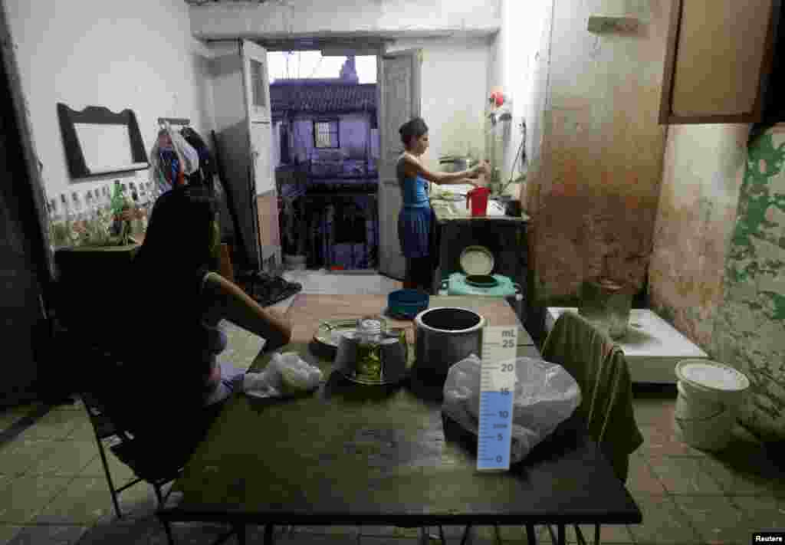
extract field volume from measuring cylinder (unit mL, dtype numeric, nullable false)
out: 15 mL
